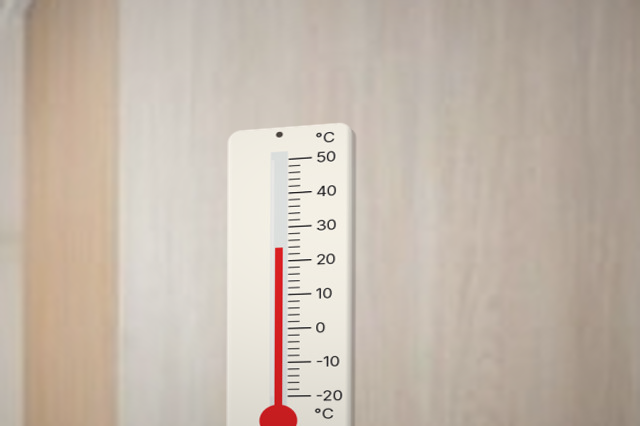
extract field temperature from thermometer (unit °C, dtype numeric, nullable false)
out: 24 °C
